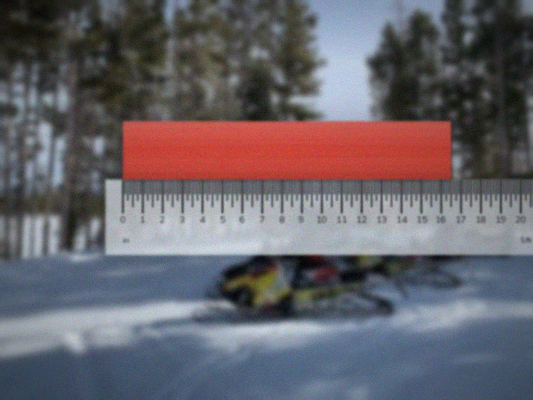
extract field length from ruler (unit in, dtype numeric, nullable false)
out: 16.5 in
